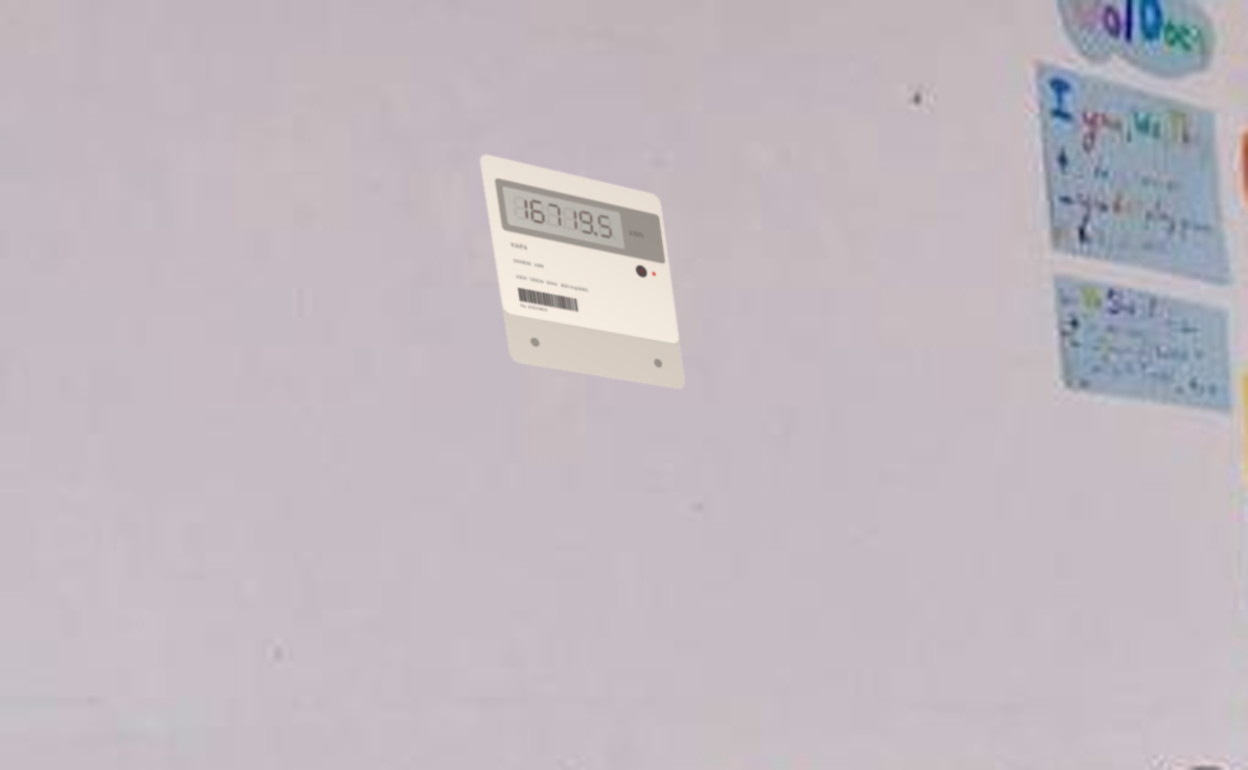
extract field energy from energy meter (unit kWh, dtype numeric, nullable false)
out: 16719.5 kWh
